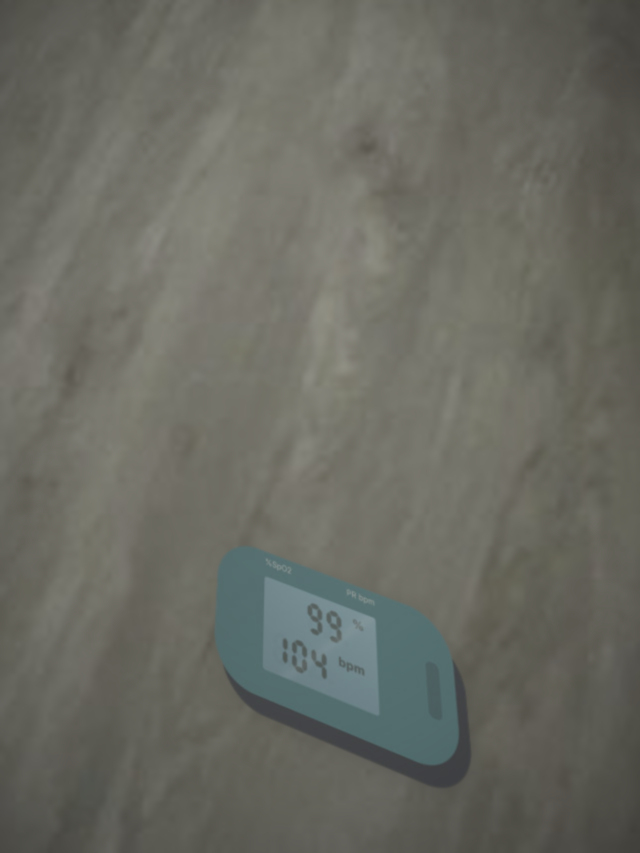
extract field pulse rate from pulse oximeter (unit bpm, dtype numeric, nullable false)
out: 104 bpm
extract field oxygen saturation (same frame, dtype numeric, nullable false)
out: 99 %
